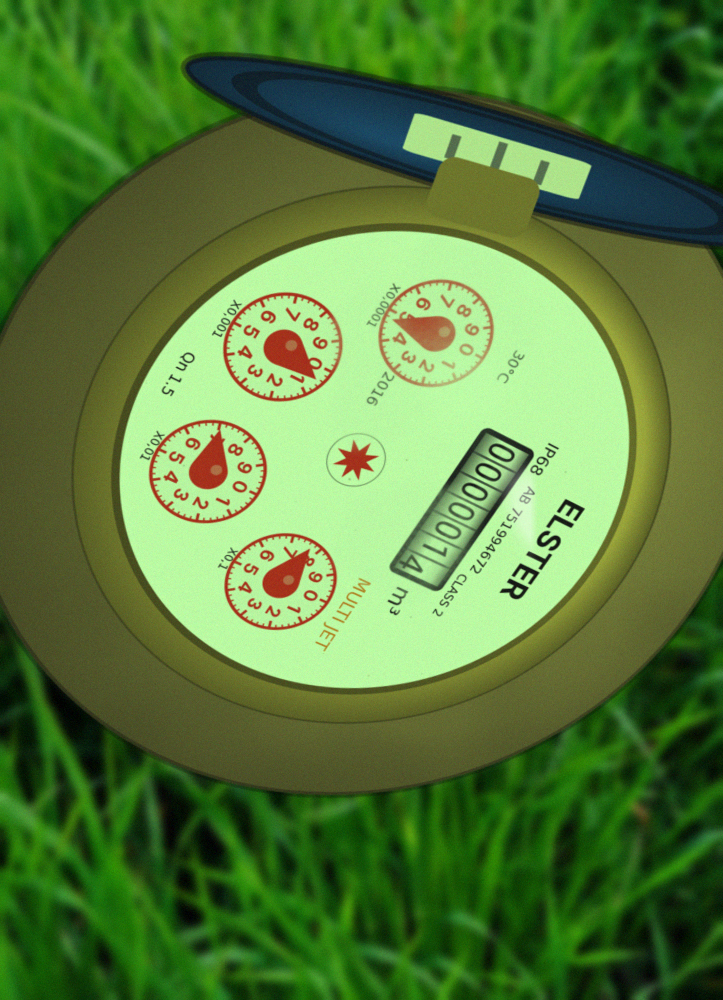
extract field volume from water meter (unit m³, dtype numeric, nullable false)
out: 13.7704 m³
